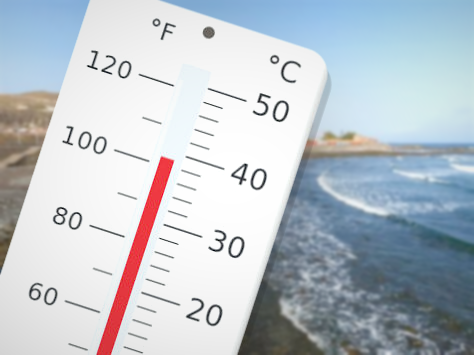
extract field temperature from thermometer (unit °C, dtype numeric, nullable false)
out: 39 °C
